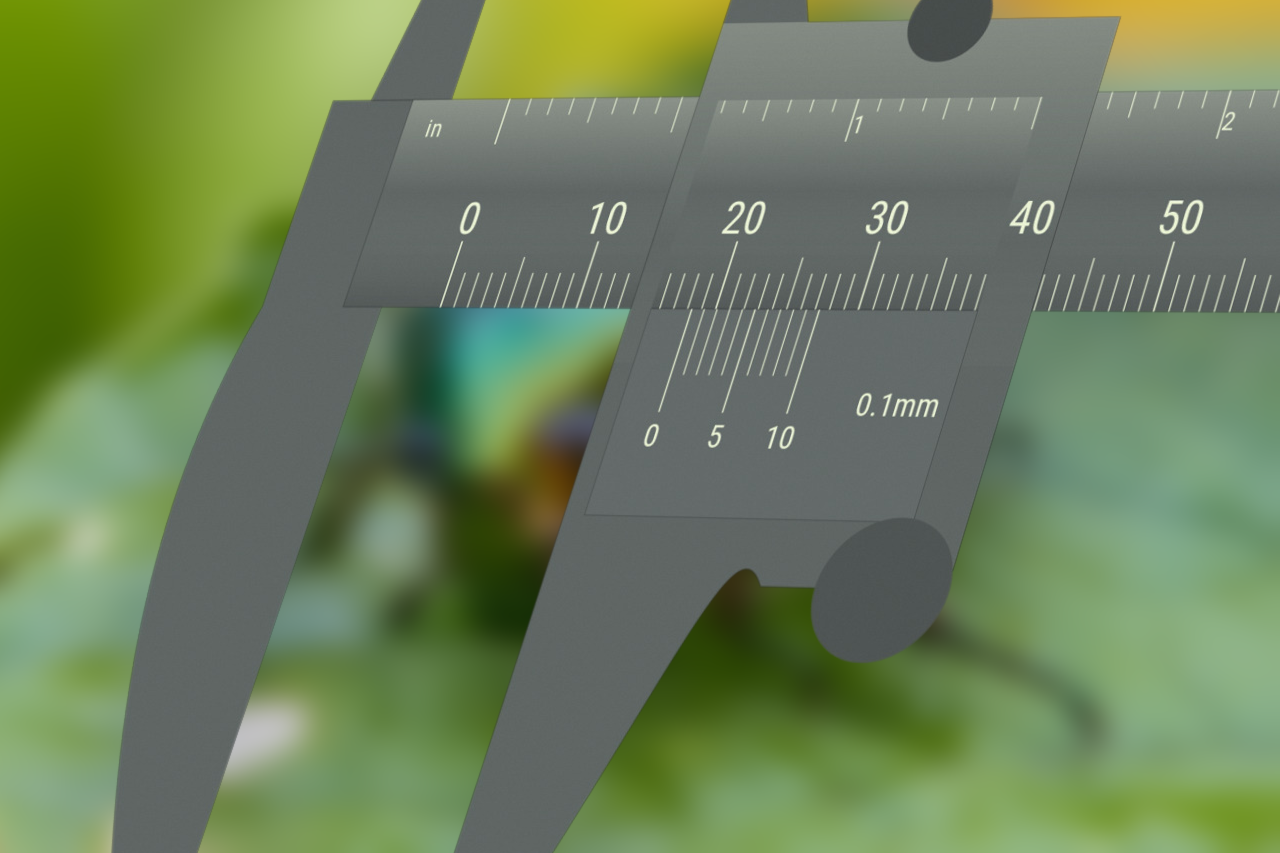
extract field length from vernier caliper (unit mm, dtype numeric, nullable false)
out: 18.3 mm
